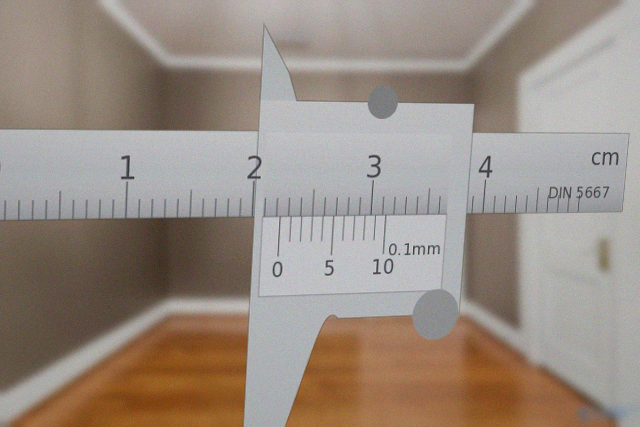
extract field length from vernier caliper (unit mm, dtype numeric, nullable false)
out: 22.3 mm
